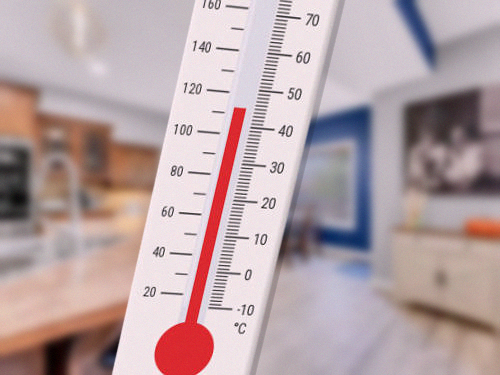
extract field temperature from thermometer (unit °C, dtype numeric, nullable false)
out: 45 °C
